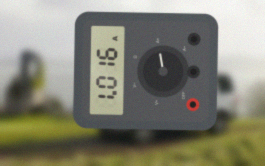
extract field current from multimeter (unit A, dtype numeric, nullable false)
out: 1.016 A
